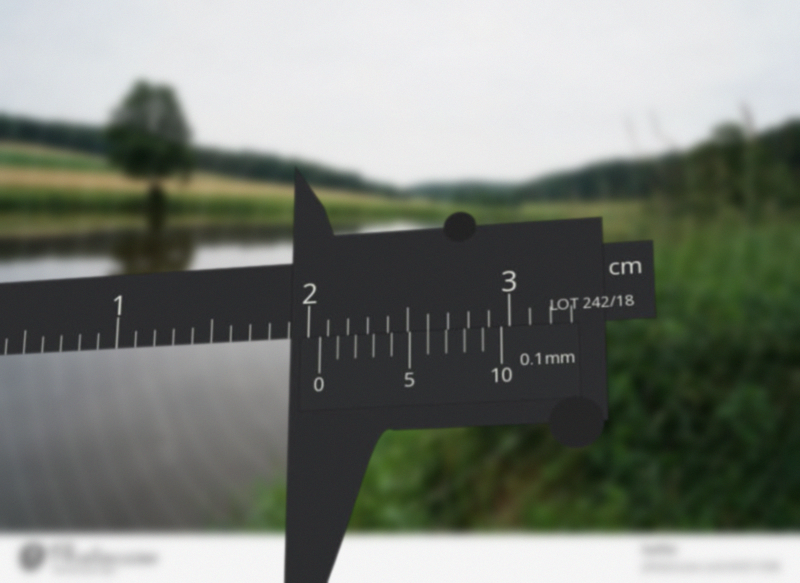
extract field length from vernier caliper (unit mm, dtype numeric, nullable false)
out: 20.6 mm
